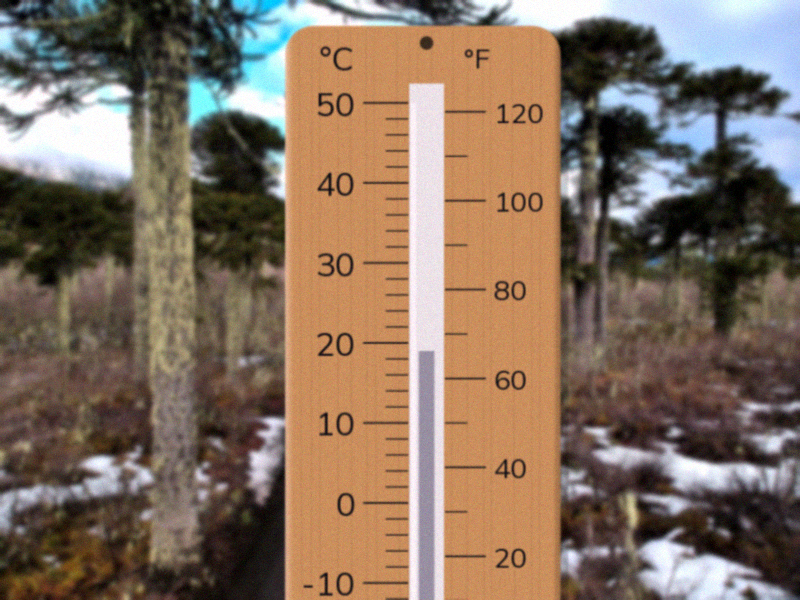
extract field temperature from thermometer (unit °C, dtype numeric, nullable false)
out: 19 °C
